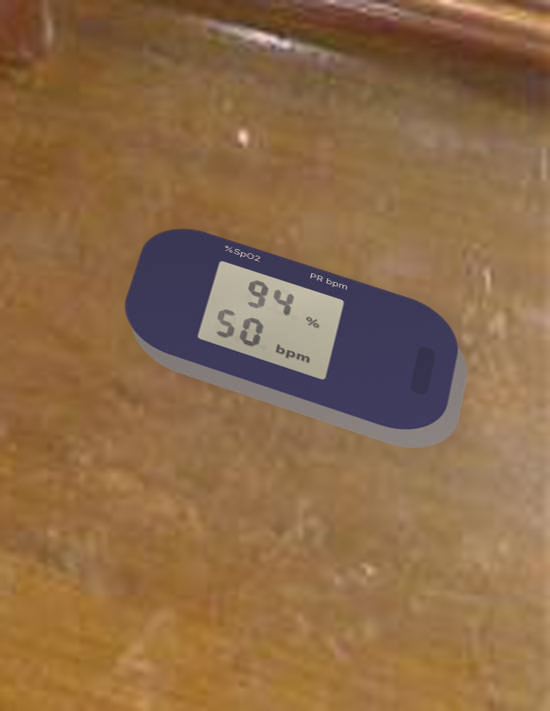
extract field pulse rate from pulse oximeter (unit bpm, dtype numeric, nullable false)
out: 50 bpm
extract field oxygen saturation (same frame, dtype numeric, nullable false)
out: 94 %
